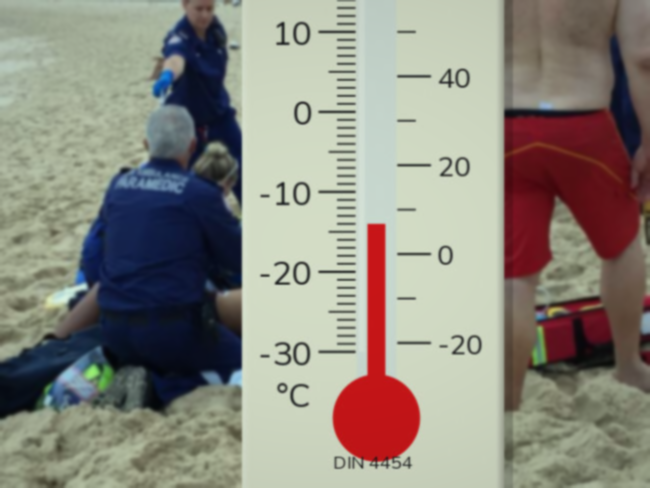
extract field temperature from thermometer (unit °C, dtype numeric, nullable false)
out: -14 °C
